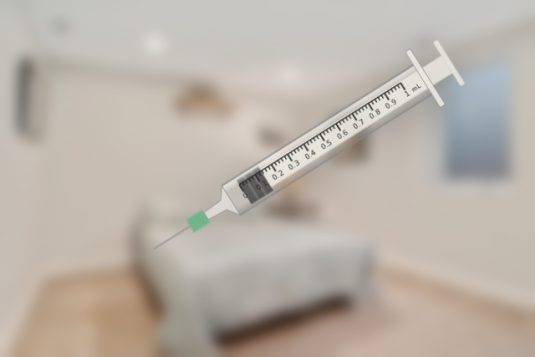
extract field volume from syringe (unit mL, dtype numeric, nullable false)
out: 0 mL
